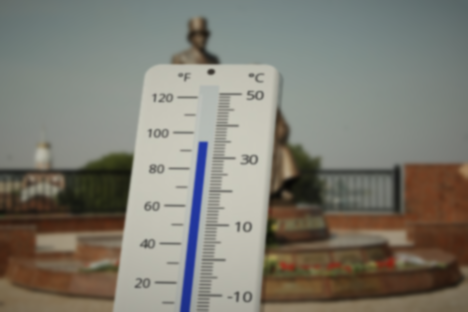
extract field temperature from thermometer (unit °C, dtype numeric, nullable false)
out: 35 °C
